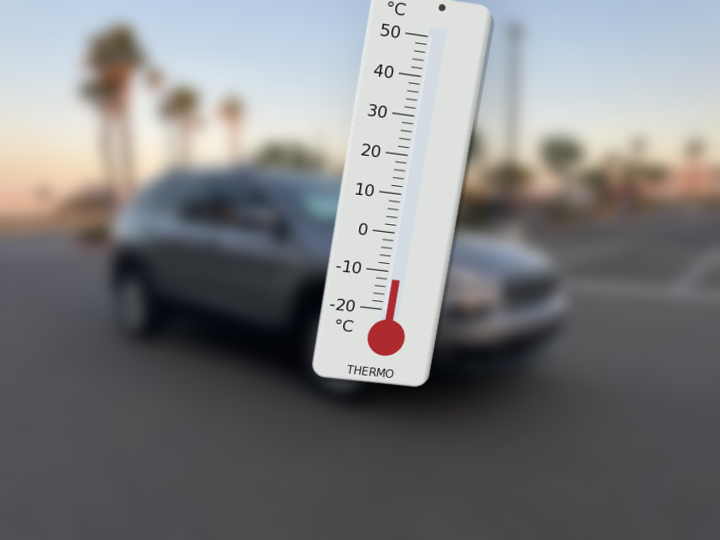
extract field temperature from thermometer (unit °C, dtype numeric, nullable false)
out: -12 °C
